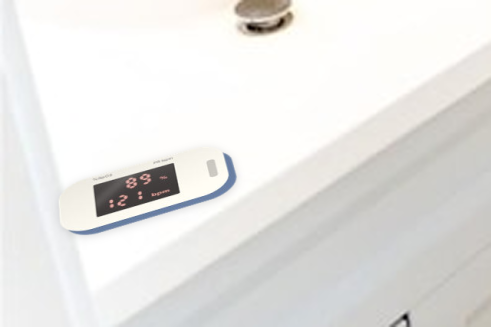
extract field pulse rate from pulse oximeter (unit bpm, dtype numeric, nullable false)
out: 121 bpm
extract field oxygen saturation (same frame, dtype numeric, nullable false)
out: 89 %
